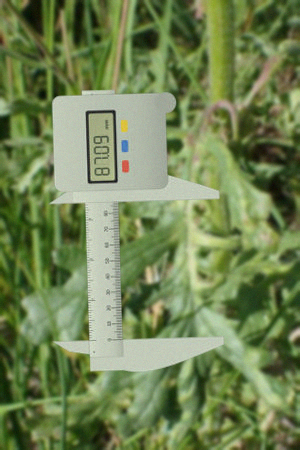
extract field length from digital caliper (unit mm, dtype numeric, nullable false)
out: 87.09 mm
